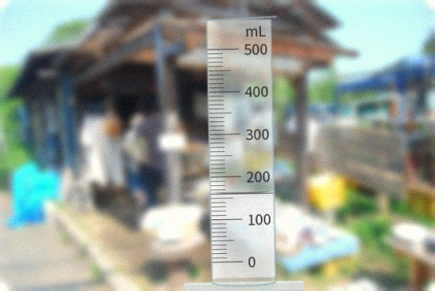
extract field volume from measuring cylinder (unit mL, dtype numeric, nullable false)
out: 160 mL
